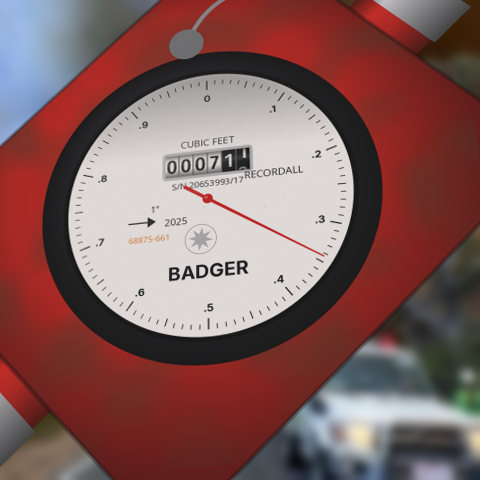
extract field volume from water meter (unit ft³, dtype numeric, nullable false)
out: 711.34 ft³
